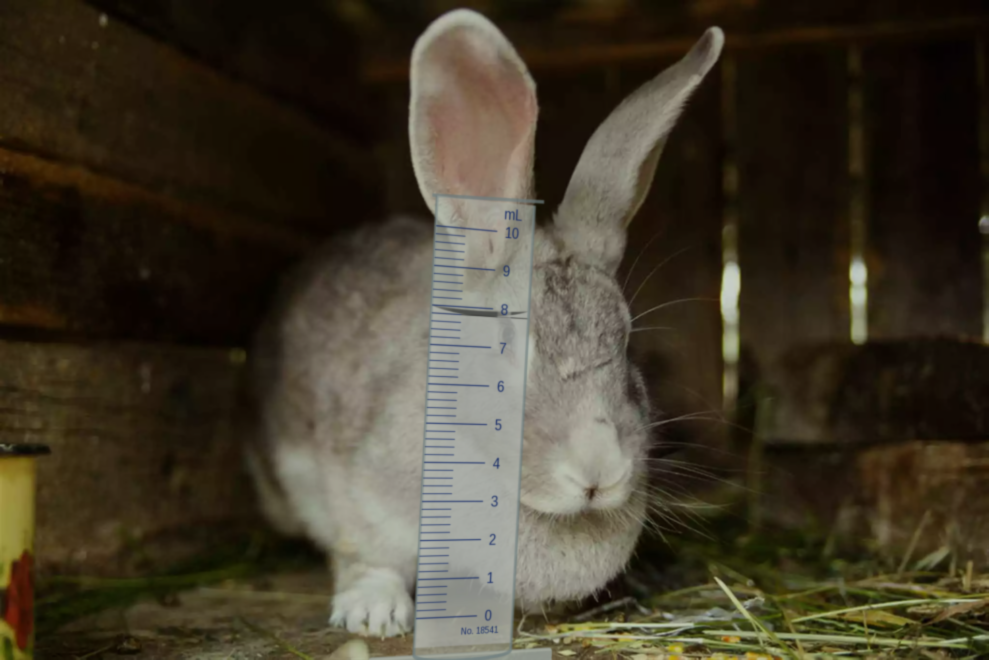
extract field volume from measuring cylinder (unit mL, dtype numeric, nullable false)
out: 7.8 mL
